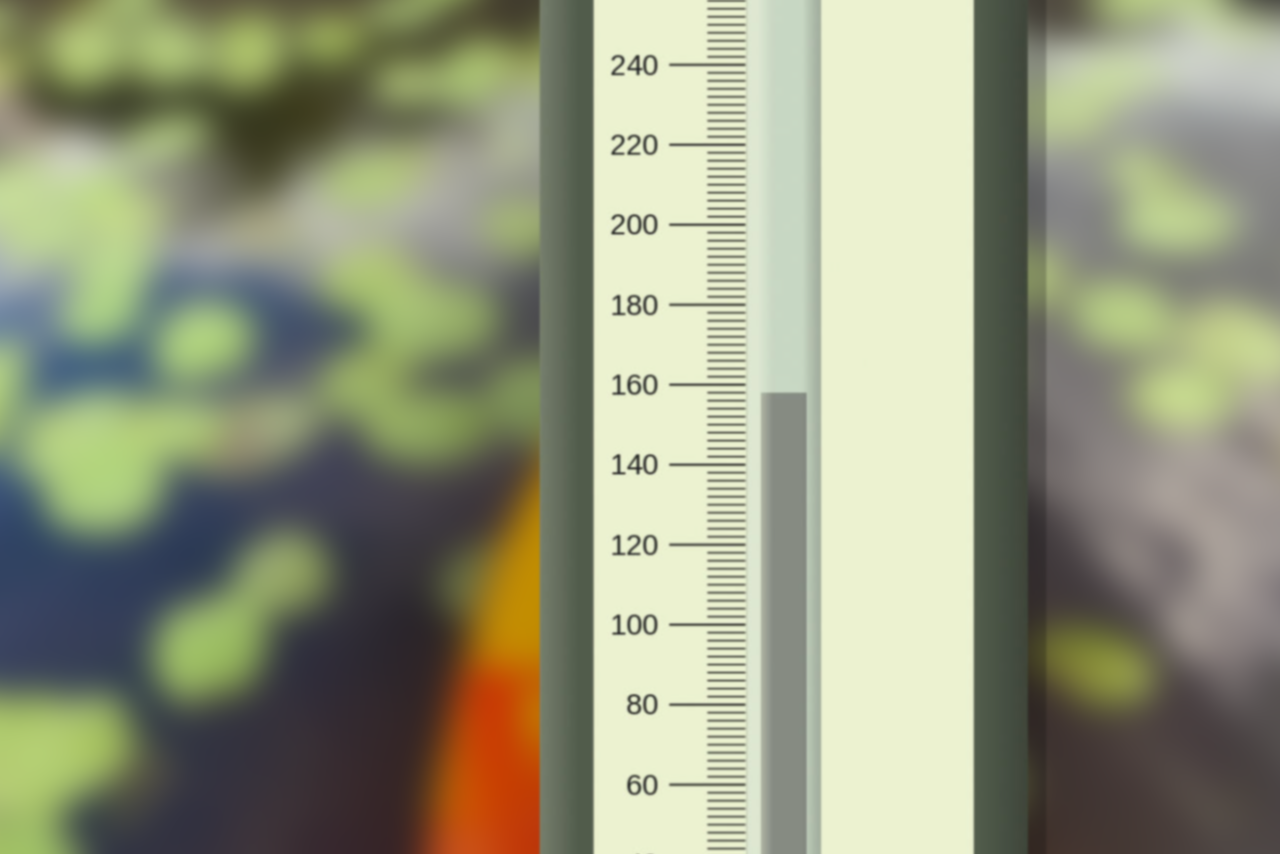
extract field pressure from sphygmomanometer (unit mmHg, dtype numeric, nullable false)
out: 158 mmHg
